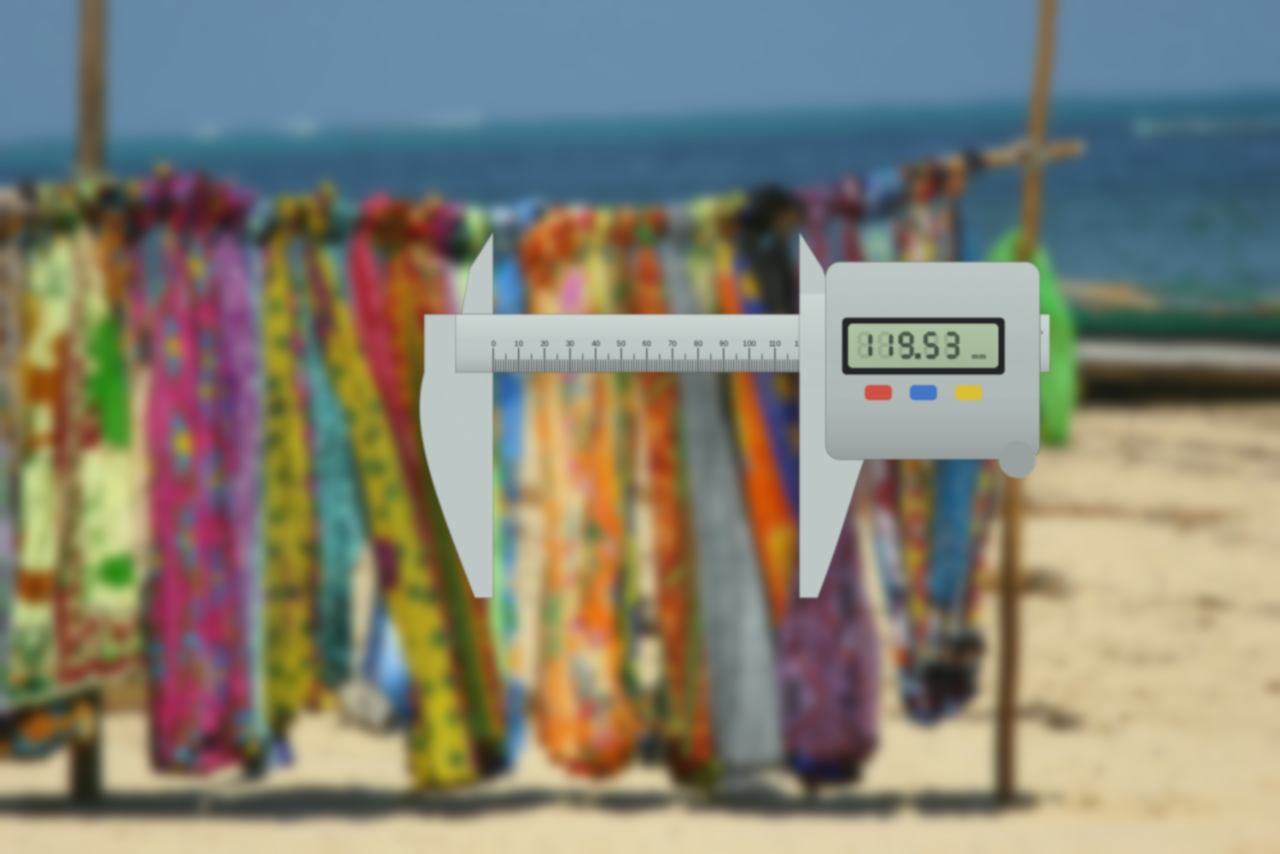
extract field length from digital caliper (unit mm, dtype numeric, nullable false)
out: 119.53 mm
